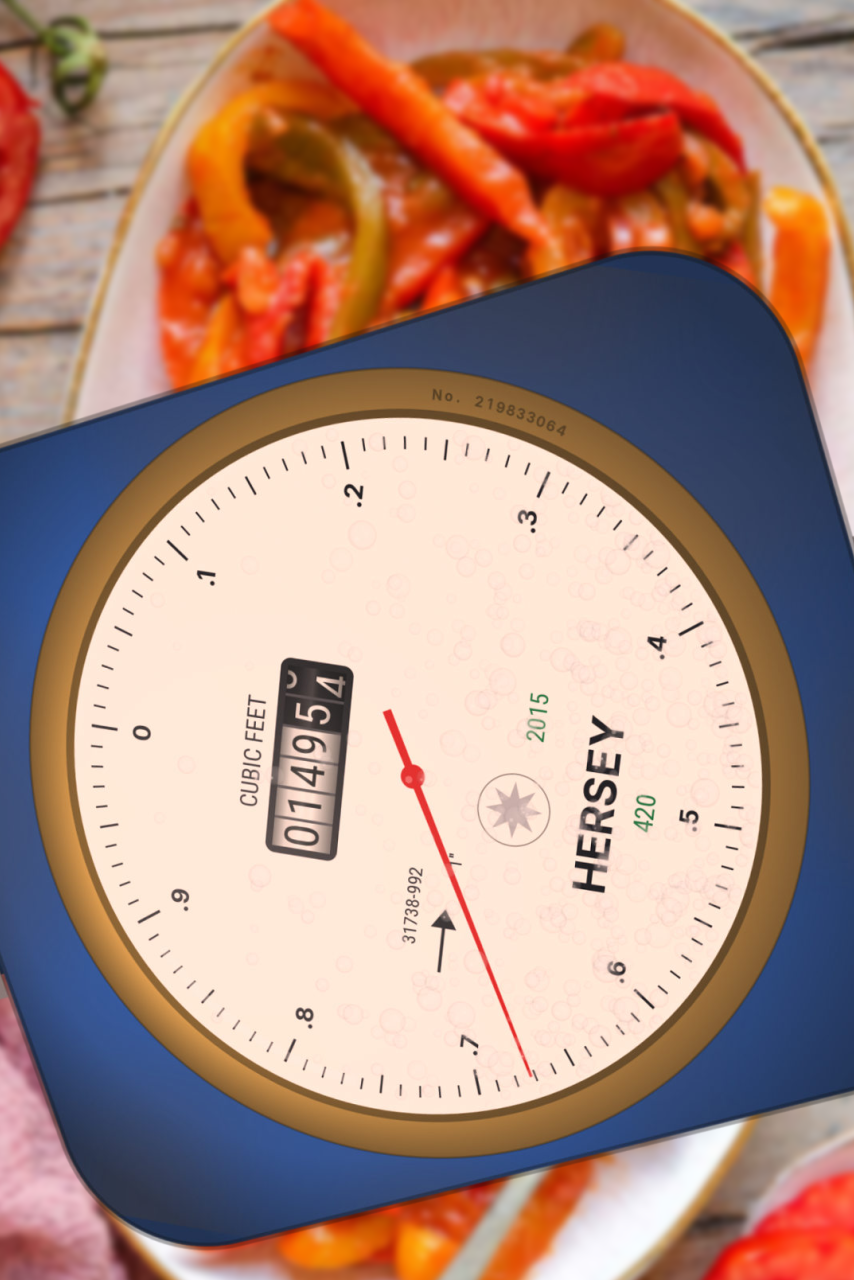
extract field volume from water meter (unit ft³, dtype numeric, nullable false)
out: 14953.67 ft³
